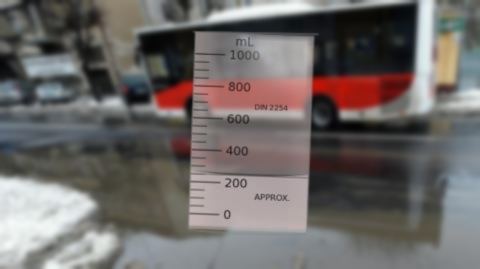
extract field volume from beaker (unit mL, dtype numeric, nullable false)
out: 250 mL
